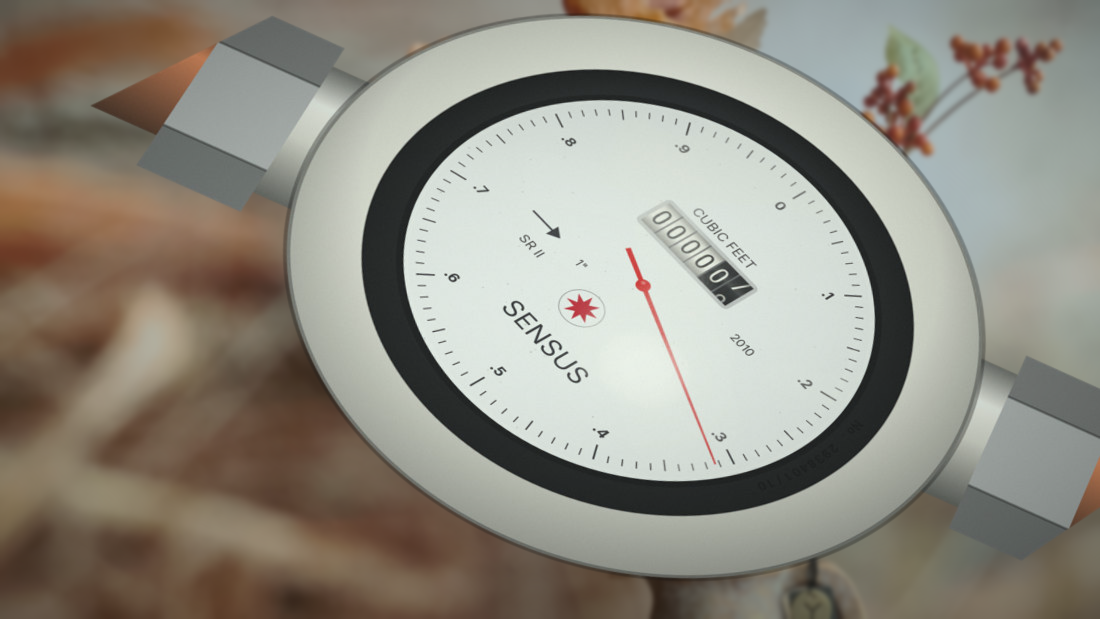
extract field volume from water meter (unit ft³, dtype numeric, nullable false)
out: 7.31 ft³
